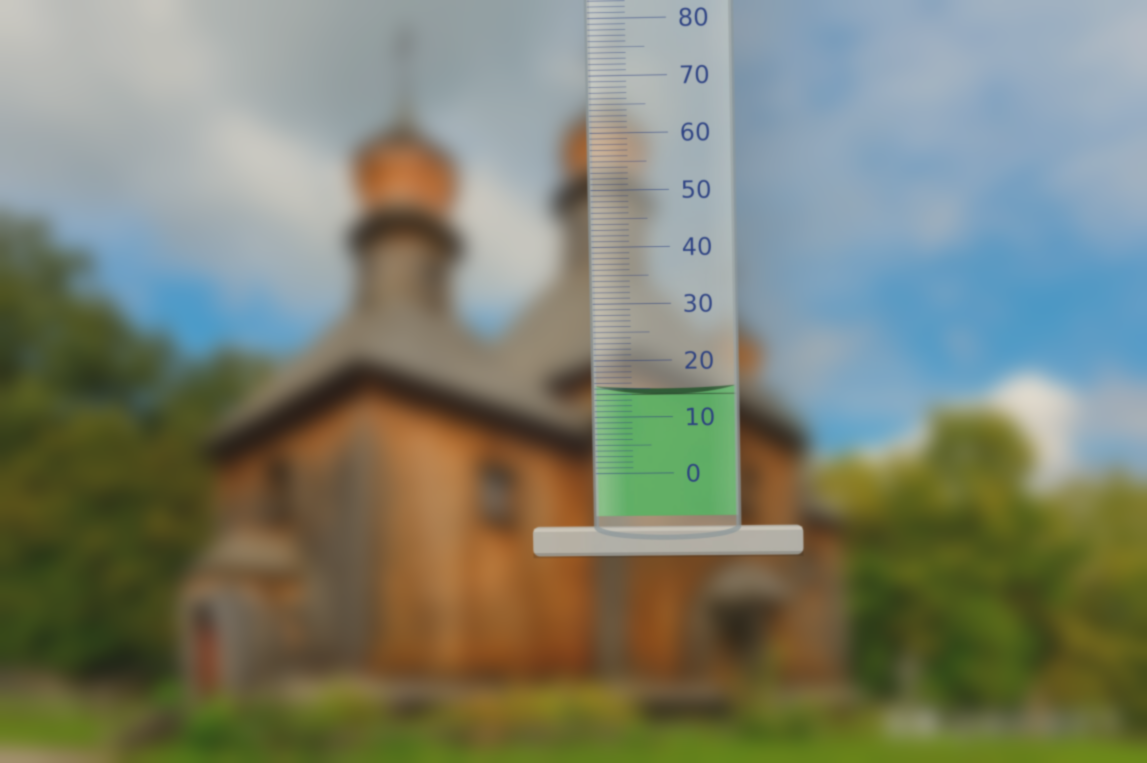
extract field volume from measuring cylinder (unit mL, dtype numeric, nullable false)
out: 14 mL
